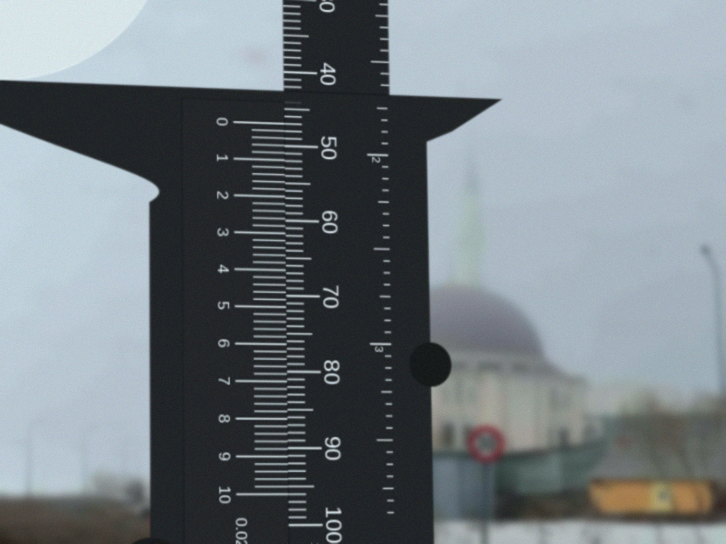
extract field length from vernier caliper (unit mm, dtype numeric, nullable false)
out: 47.0 mm
